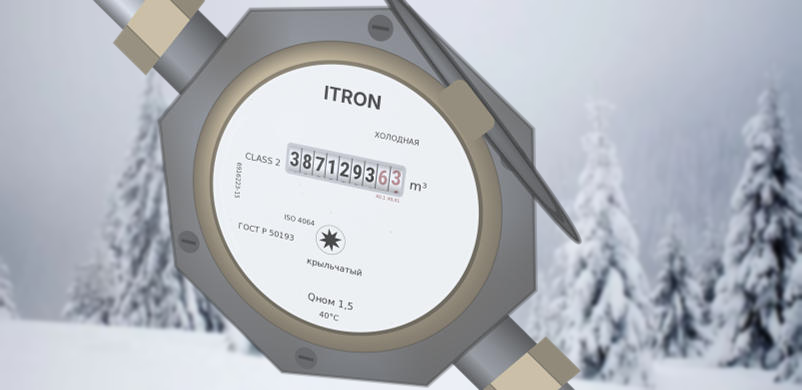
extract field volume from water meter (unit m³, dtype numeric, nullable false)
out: 3871293.63 m³
